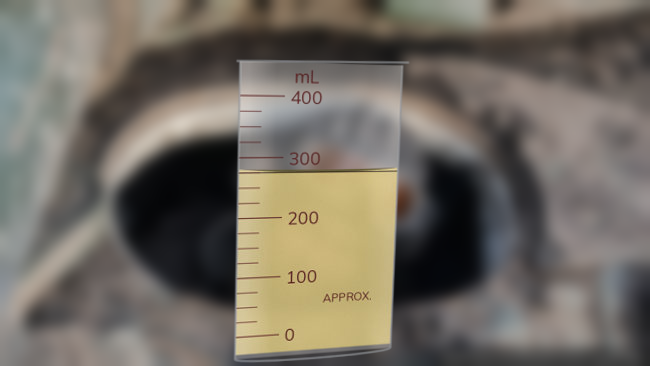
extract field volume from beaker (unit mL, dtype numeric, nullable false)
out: 275 mL
